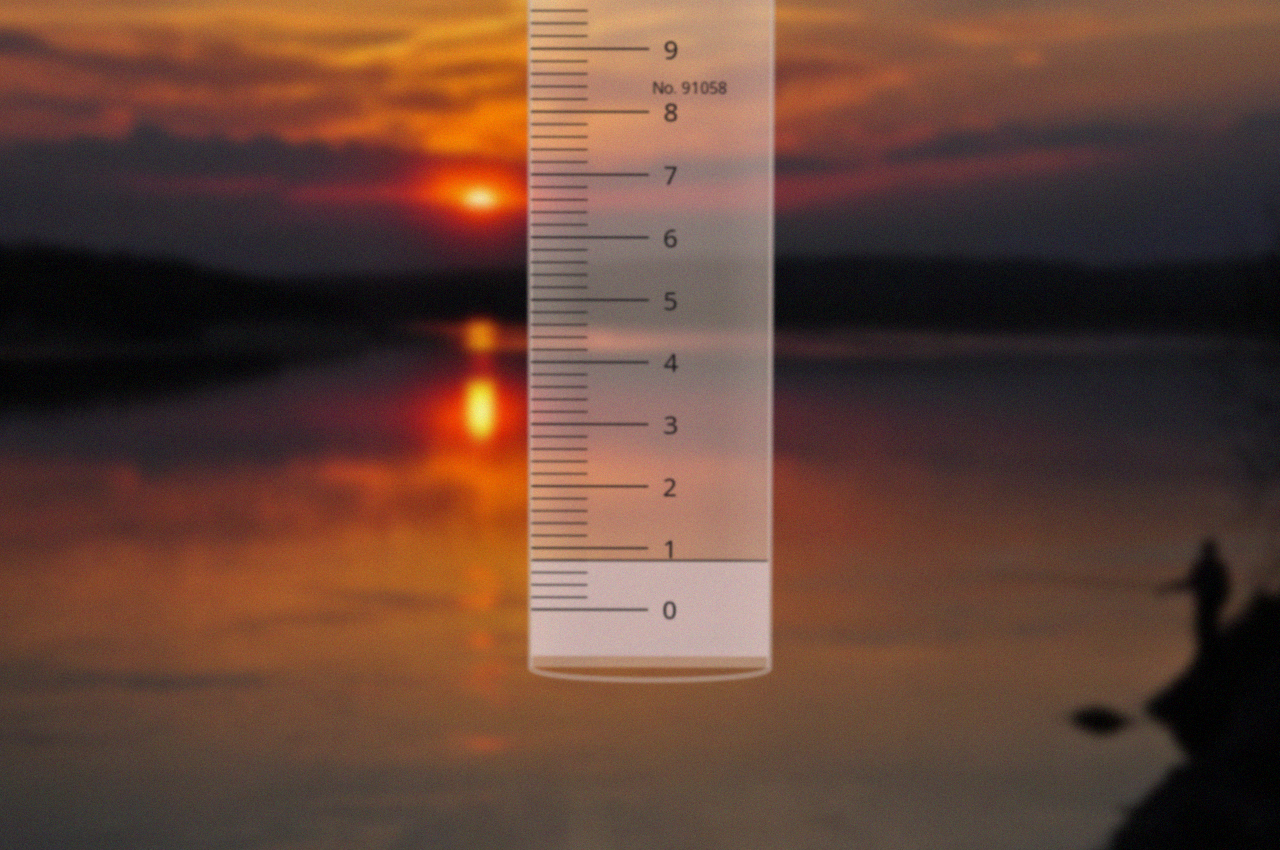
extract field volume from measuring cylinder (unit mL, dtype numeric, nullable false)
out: 0.8 mL
